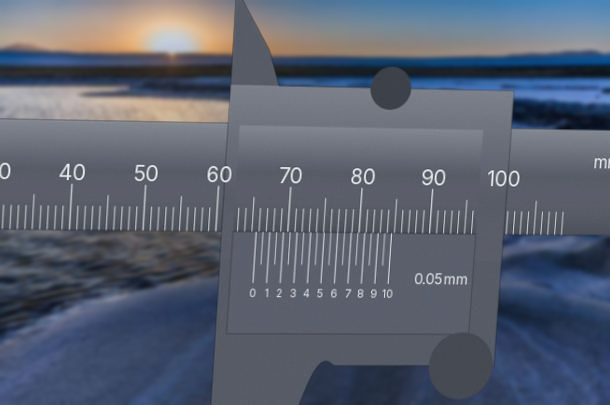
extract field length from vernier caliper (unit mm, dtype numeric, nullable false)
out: 65.6 mm
